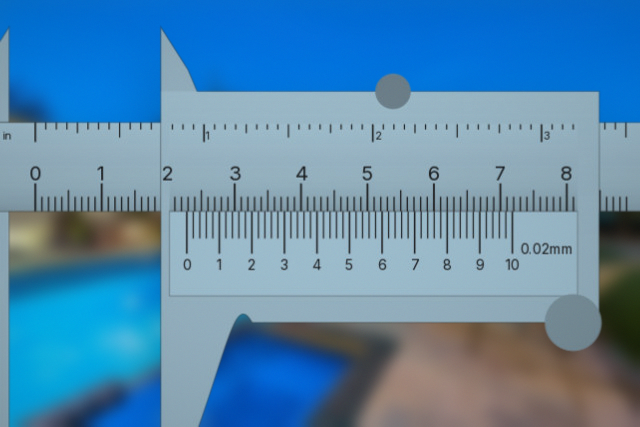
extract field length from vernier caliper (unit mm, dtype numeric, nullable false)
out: 22.8 mm
